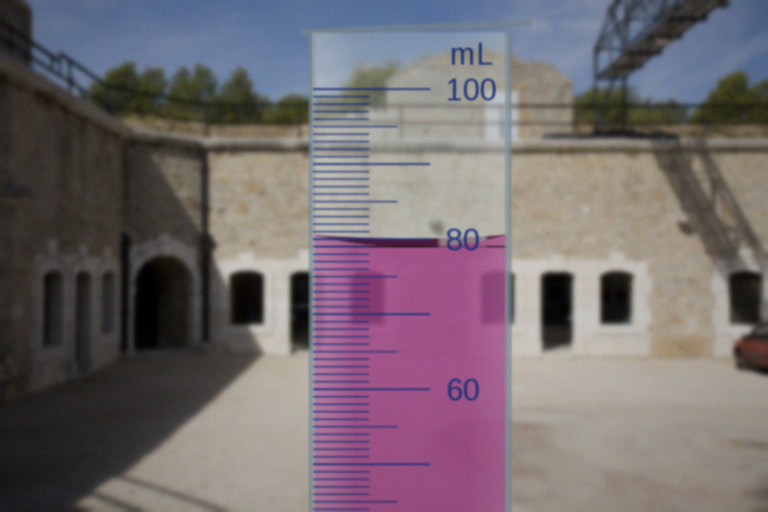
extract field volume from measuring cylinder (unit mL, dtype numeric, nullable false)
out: 79 mL
